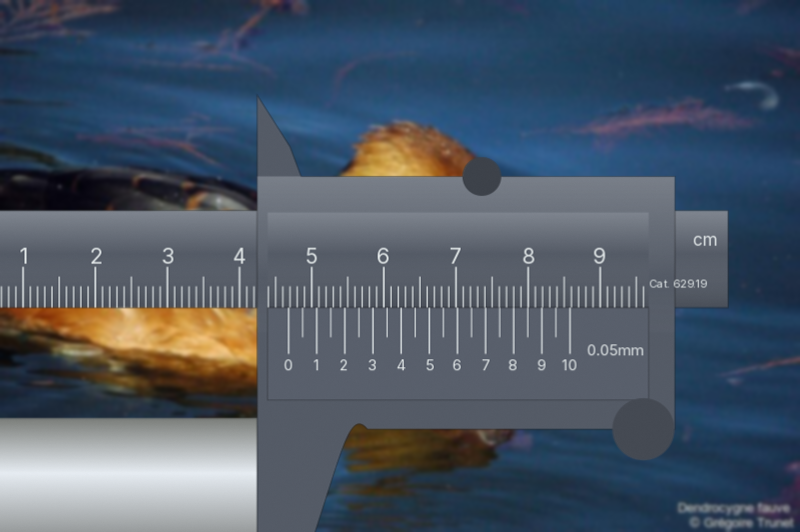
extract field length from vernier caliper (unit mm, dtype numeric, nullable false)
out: 46.8 mm
